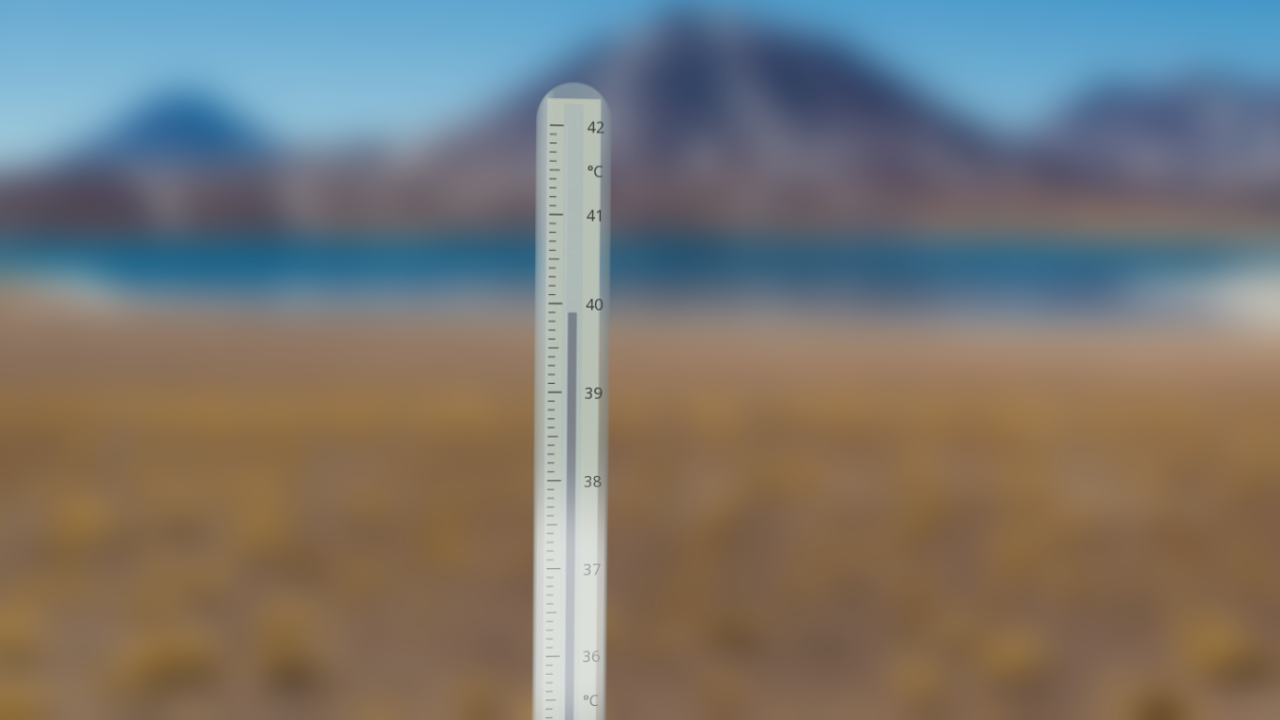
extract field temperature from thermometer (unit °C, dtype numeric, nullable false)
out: 39.9 °C
